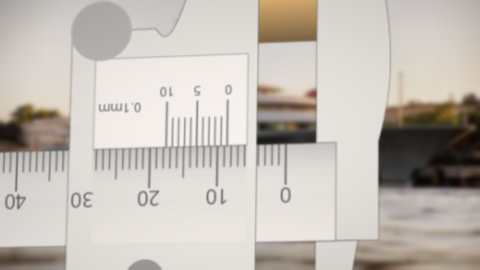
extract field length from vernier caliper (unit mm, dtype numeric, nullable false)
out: 8.6 mm
